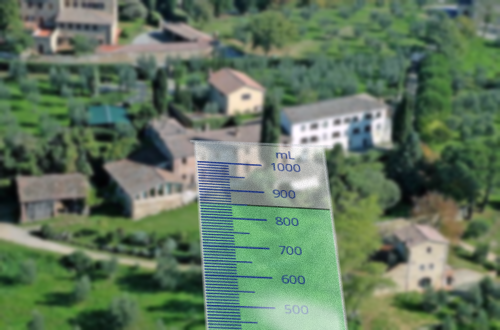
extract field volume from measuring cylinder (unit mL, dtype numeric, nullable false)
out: 850 mL
